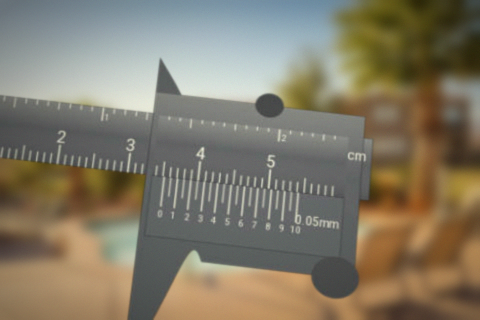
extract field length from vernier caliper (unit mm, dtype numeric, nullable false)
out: 35.2 mm
